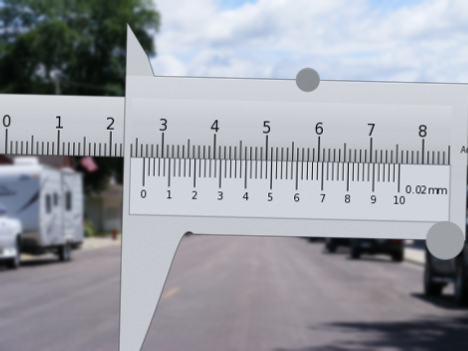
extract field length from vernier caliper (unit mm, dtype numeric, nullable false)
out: 26.5 mm
